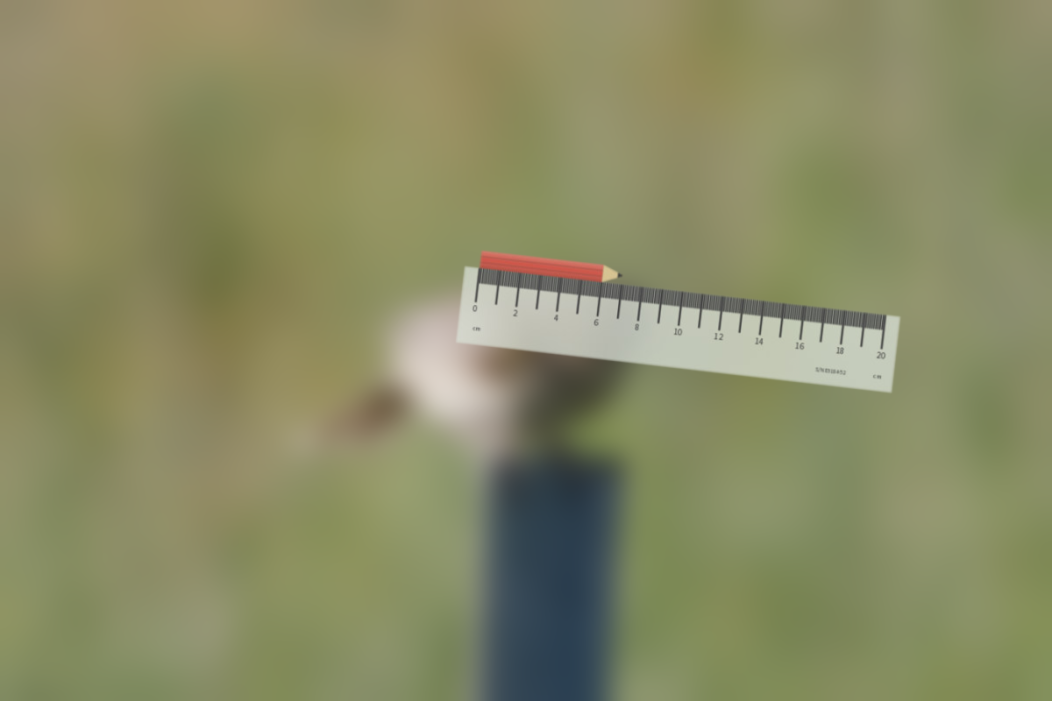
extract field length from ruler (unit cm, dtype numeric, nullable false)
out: 7 cm
